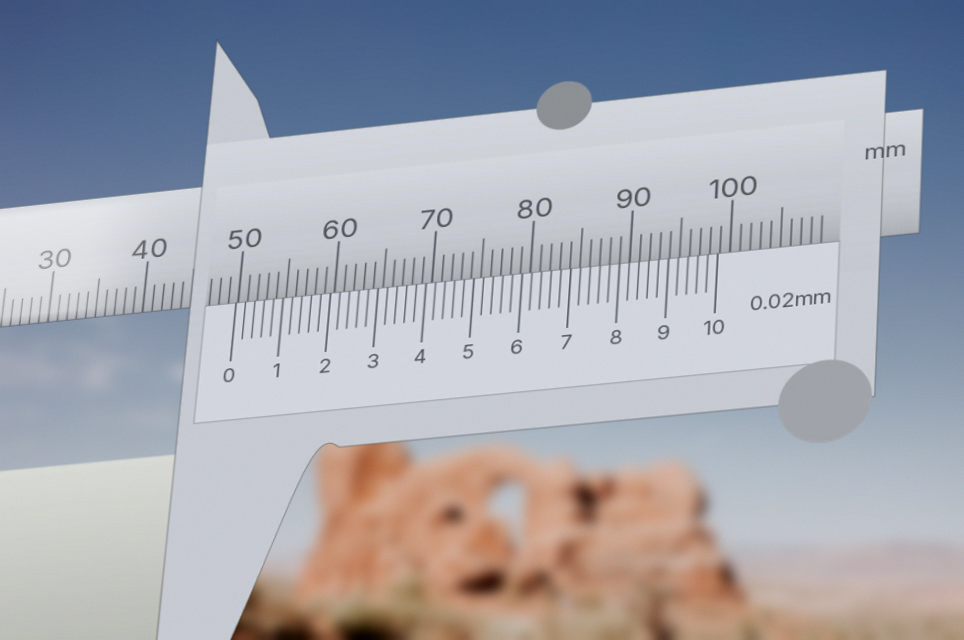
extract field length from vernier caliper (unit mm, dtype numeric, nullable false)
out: 49.8 mm
